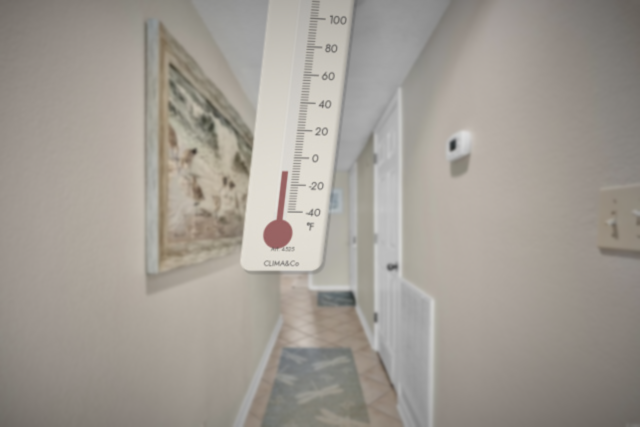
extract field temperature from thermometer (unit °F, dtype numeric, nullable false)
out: -10 °F
